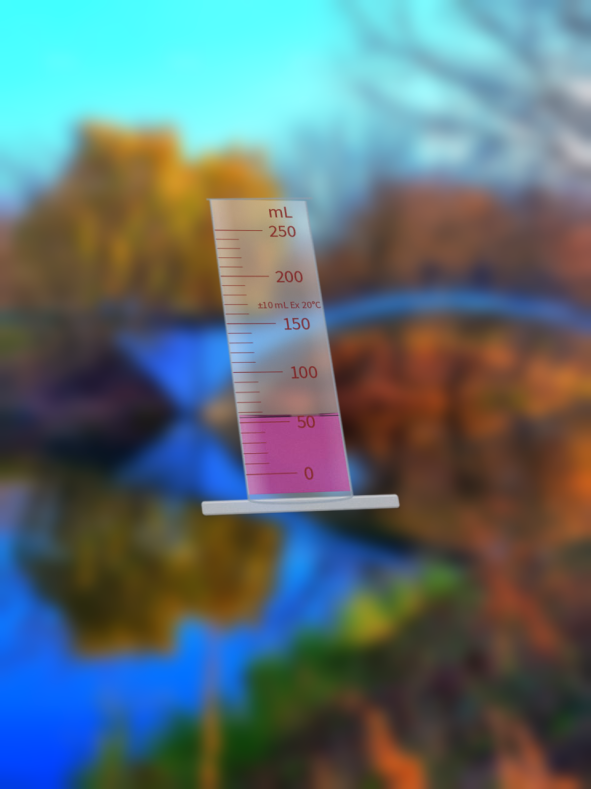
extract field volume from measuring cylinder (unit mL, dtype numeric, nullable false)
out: 55 mL
